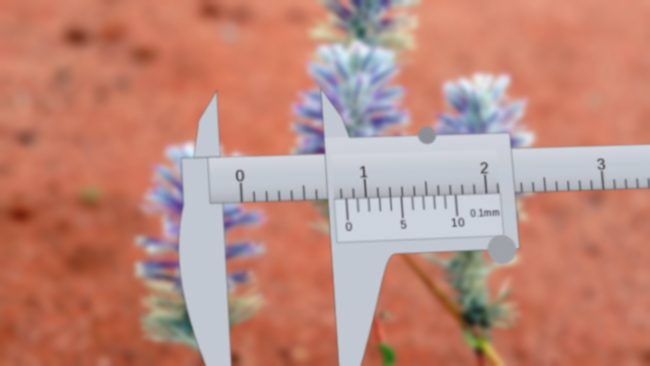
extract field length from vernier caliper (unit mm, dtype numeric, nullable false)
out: 8.4 mm
